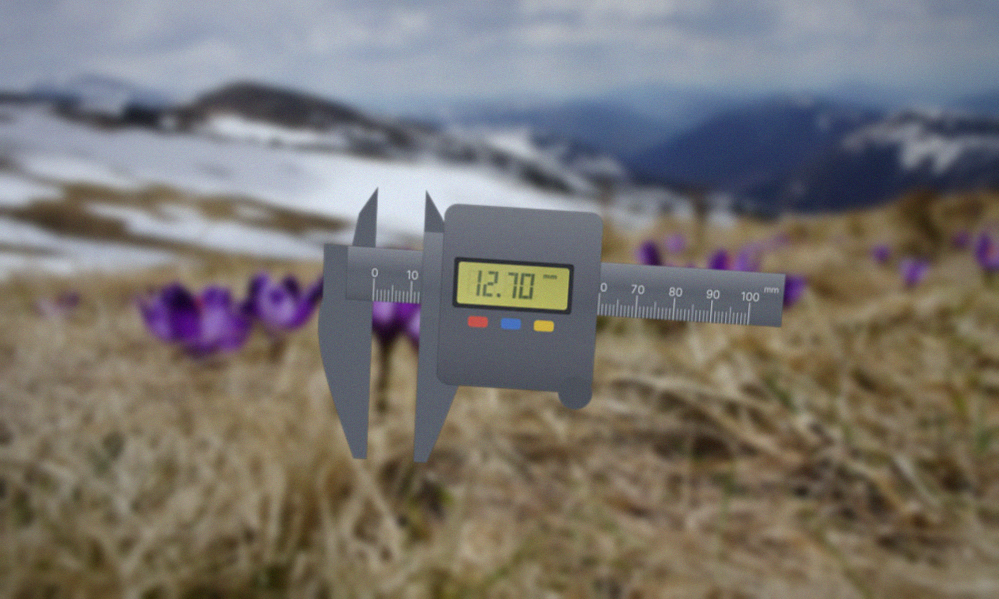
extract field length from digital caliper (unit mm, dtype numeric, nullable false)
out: 12.70 mm
